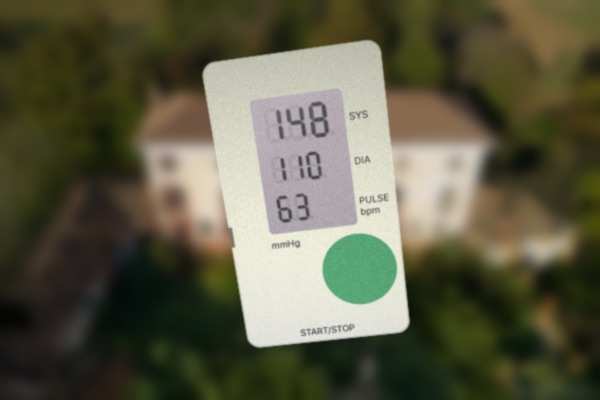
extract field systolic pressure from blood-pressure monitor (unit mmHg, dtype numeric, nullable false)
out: 148 mmHg
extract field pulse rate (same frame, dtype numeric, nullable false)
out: 63 bpm
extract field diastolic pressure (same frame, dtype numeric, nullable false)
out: 110 mmHg
